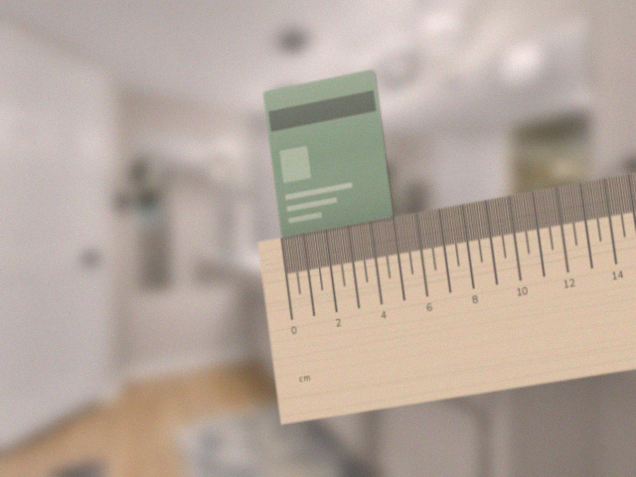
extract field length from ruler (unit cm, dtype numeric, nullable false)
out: 5 cm
